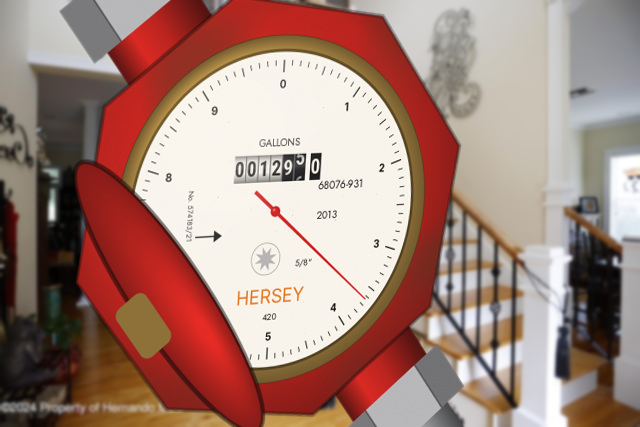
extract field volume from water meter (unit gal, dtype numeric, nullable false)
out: 12953.6 gal
